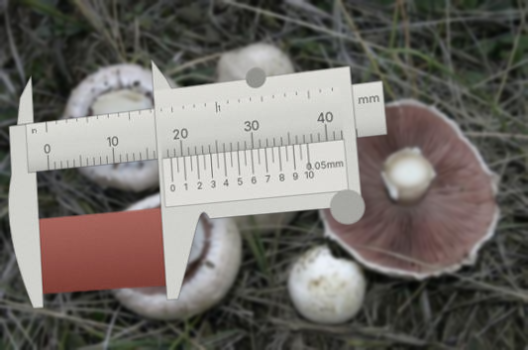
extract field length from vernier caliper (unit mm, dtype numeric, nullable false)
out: 18.4 mm
